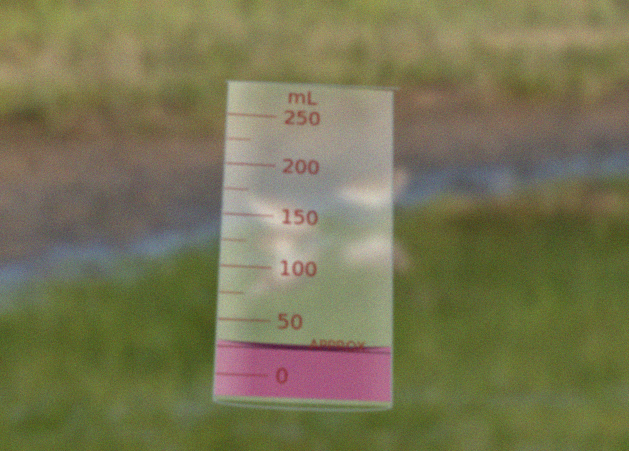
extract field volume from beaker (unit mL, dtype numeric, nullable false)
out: 25 mL
